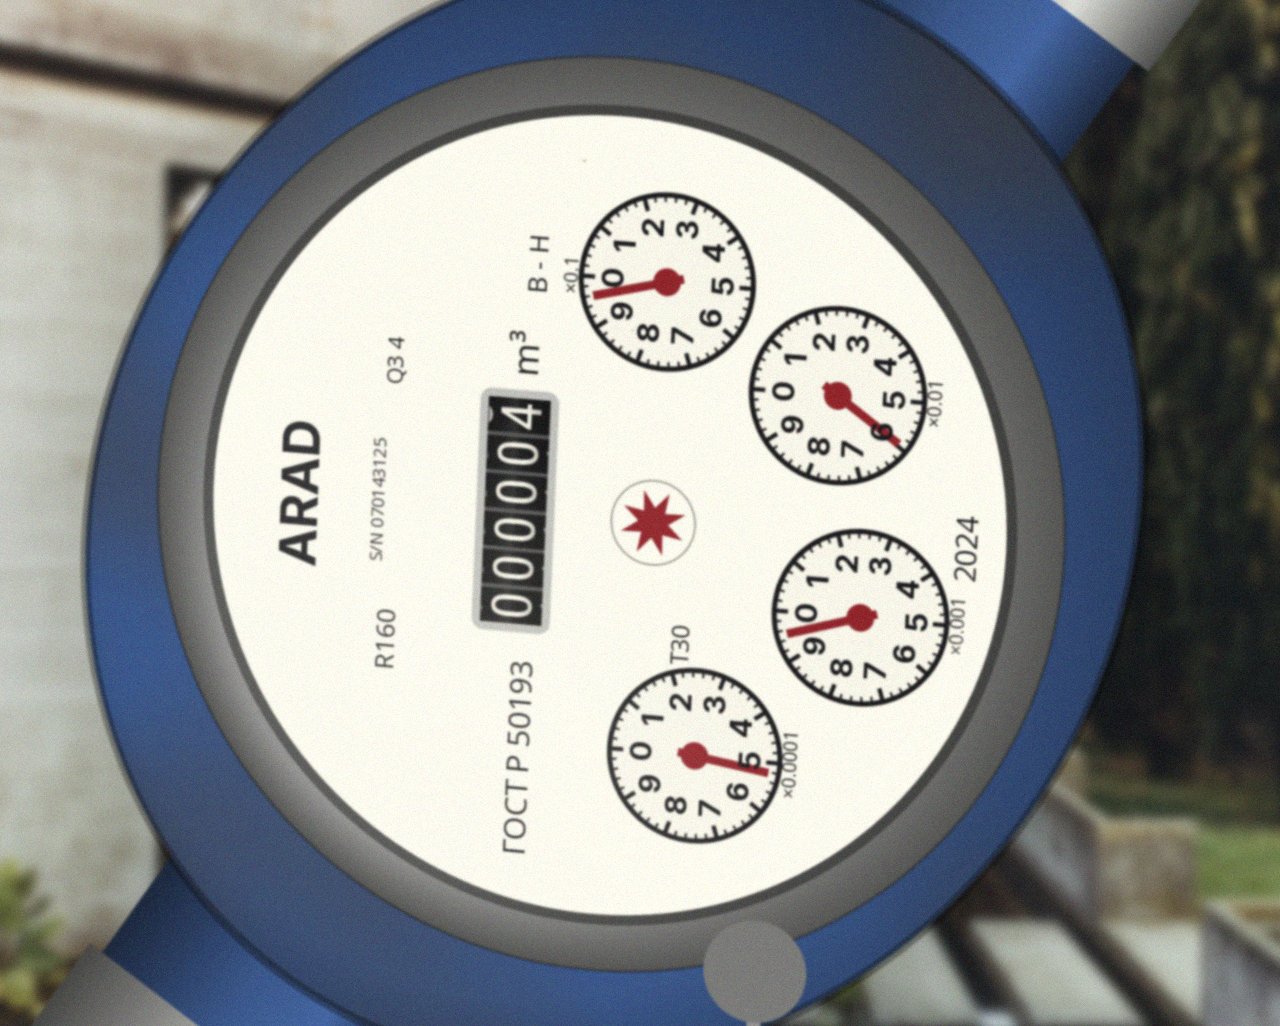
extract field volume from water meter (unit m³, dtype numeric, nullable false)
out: 3.9595 m³
